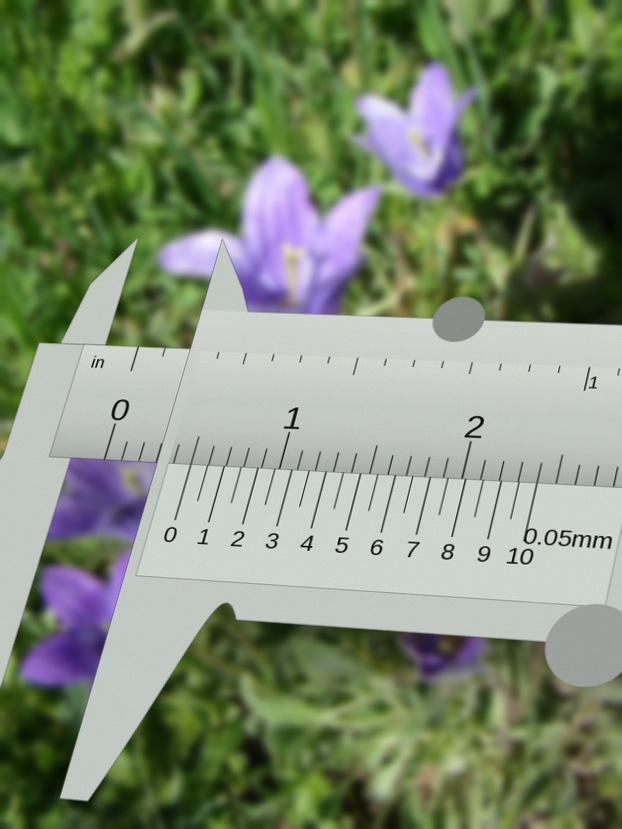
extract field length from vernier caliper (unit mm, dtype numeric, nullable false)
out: 5.0 mm
